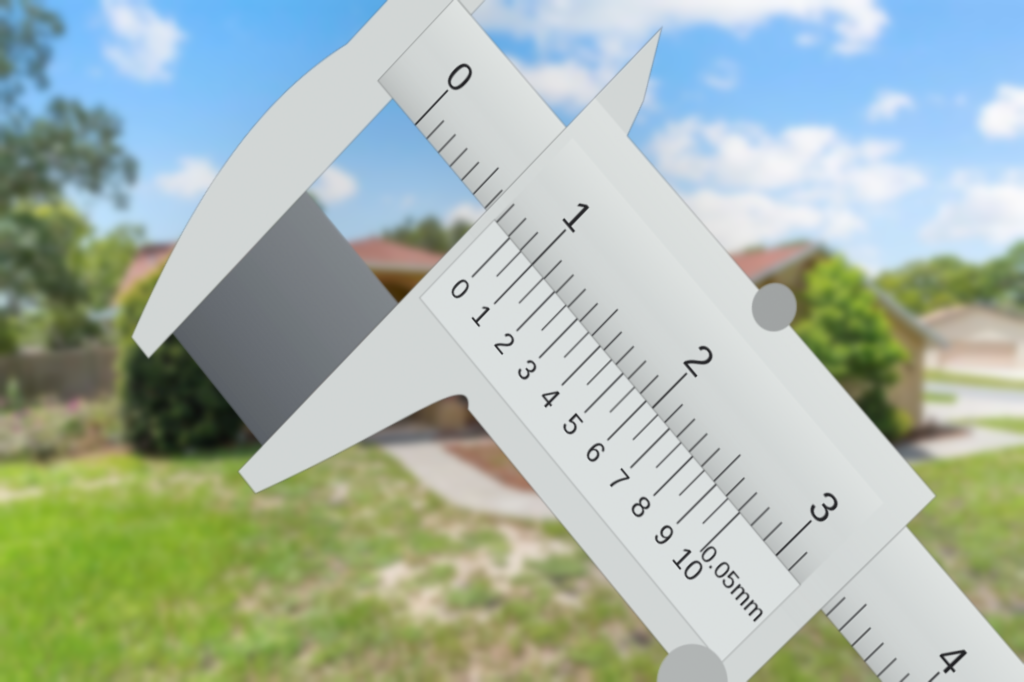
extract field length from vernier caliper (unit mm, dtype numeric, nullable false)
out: 8.1 mm
